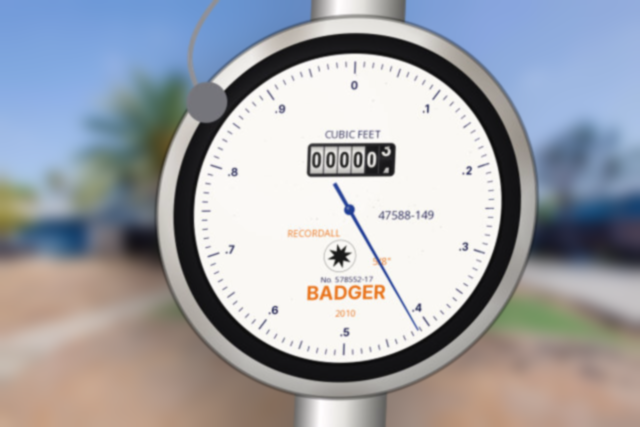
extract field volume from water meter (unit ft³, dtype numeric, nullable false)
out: 3.41 ft³
